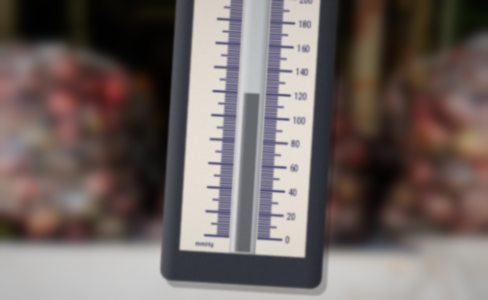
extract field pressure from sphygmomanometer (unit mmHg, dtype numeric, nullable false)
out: 120 mmHg
